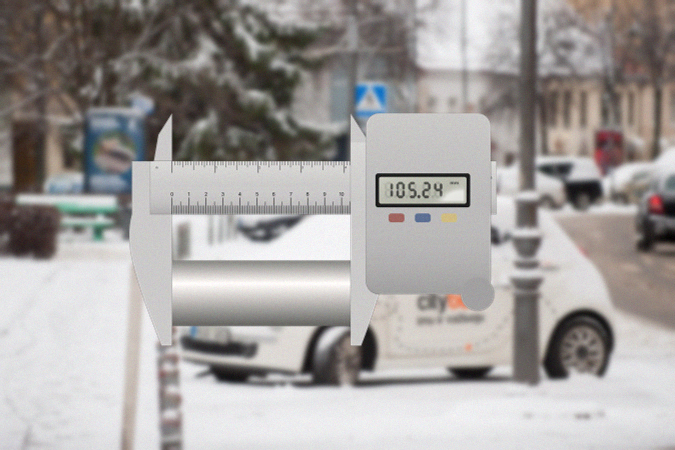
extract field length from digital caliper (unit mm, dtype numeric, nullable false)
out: 105.24 mm
